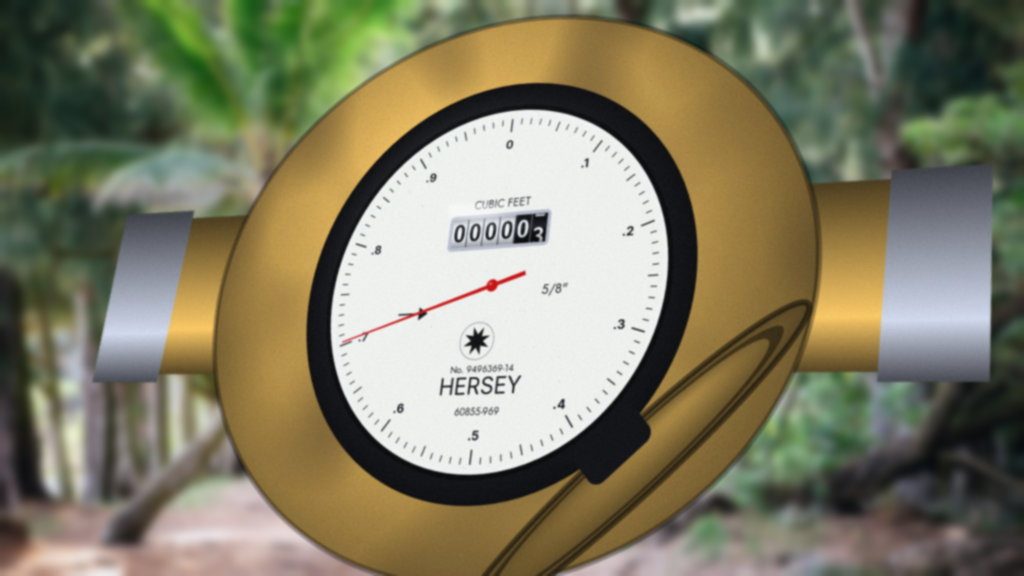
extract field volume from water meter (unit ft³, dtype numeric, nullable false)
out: 2.70 ft³
